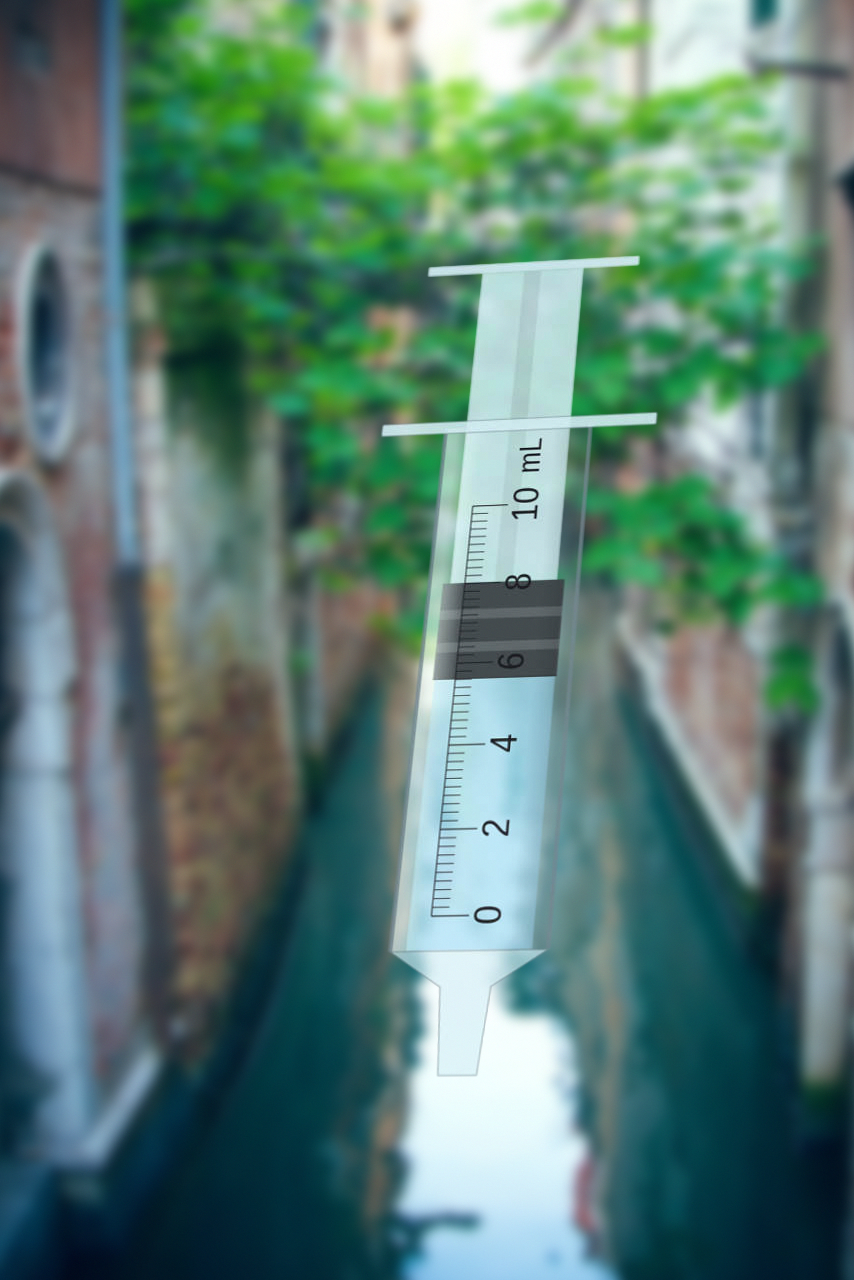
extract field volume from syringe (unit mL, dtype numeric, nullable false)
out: 5.6 mL
